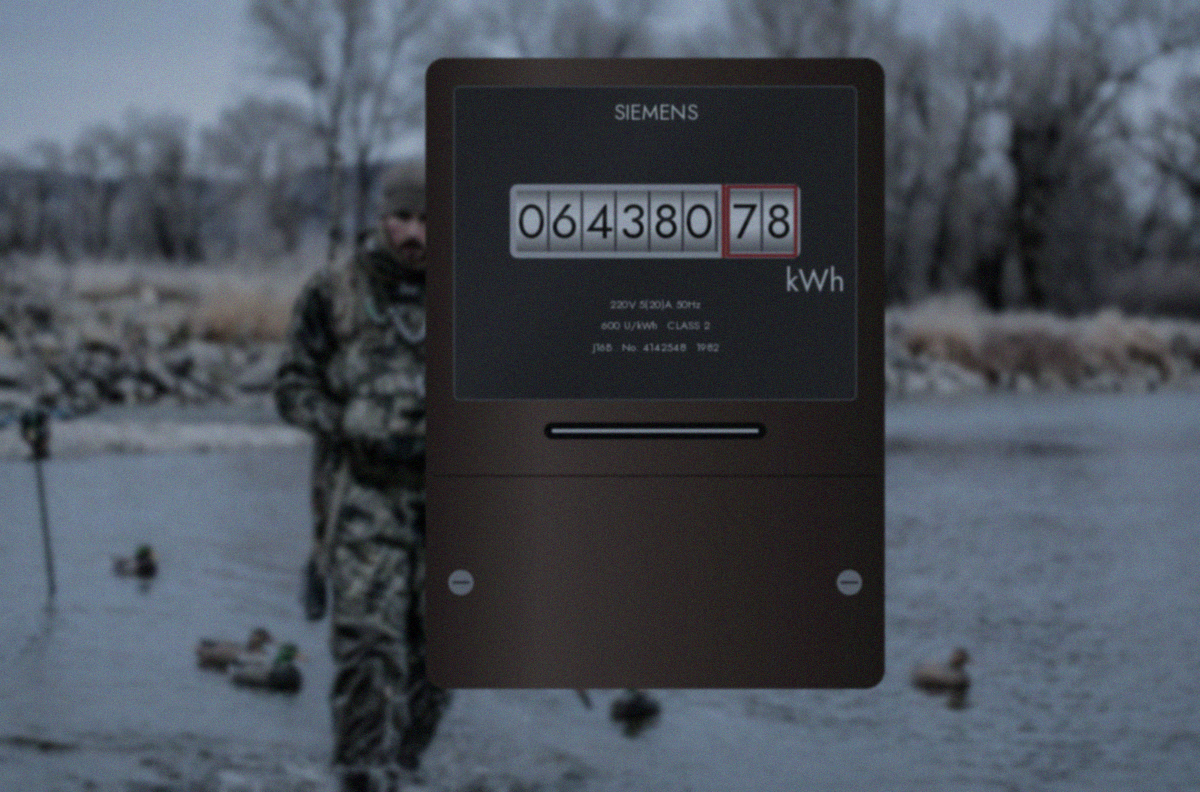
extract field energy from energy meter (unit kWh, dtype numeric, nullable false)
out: 64380.78 kWh
